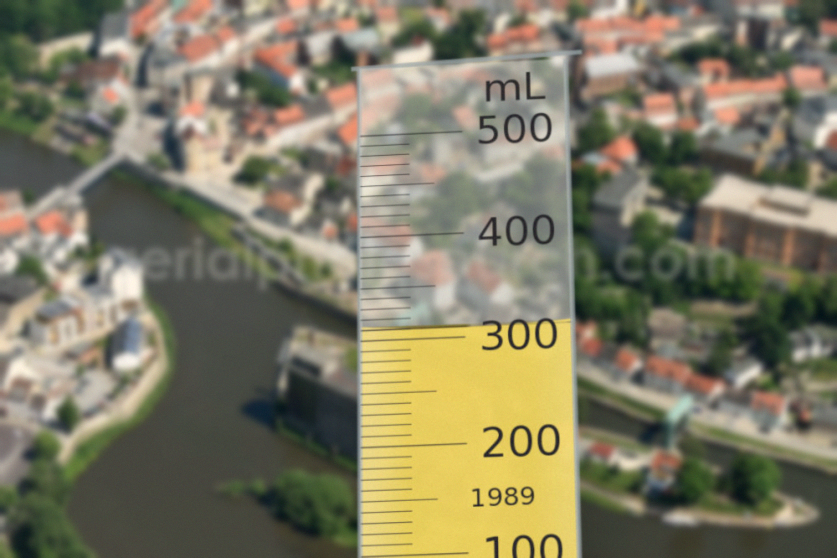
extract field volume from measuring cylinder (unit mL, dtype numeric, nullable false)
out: 310 mL
